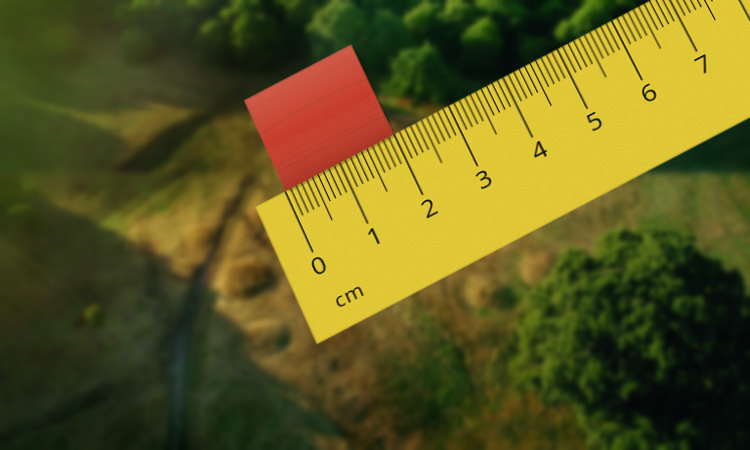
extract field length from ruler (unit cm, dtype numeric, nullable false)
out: 2 cm
